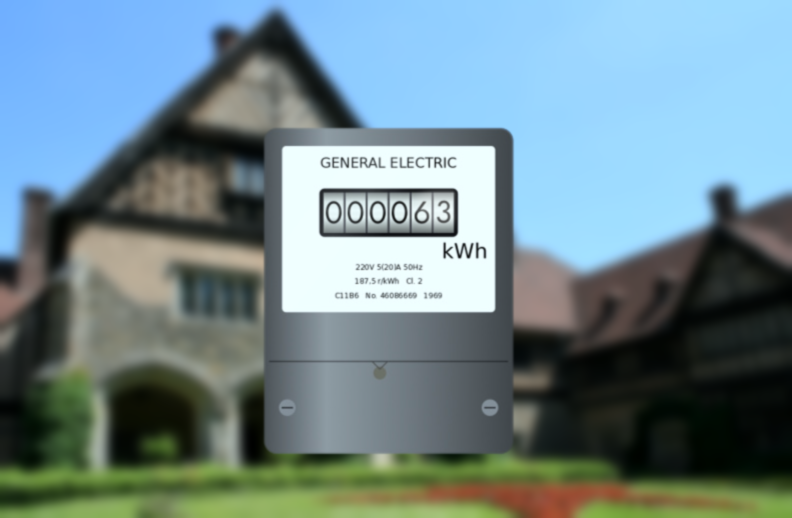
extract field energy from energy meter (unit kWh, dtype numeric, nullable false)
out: 63 kWh
